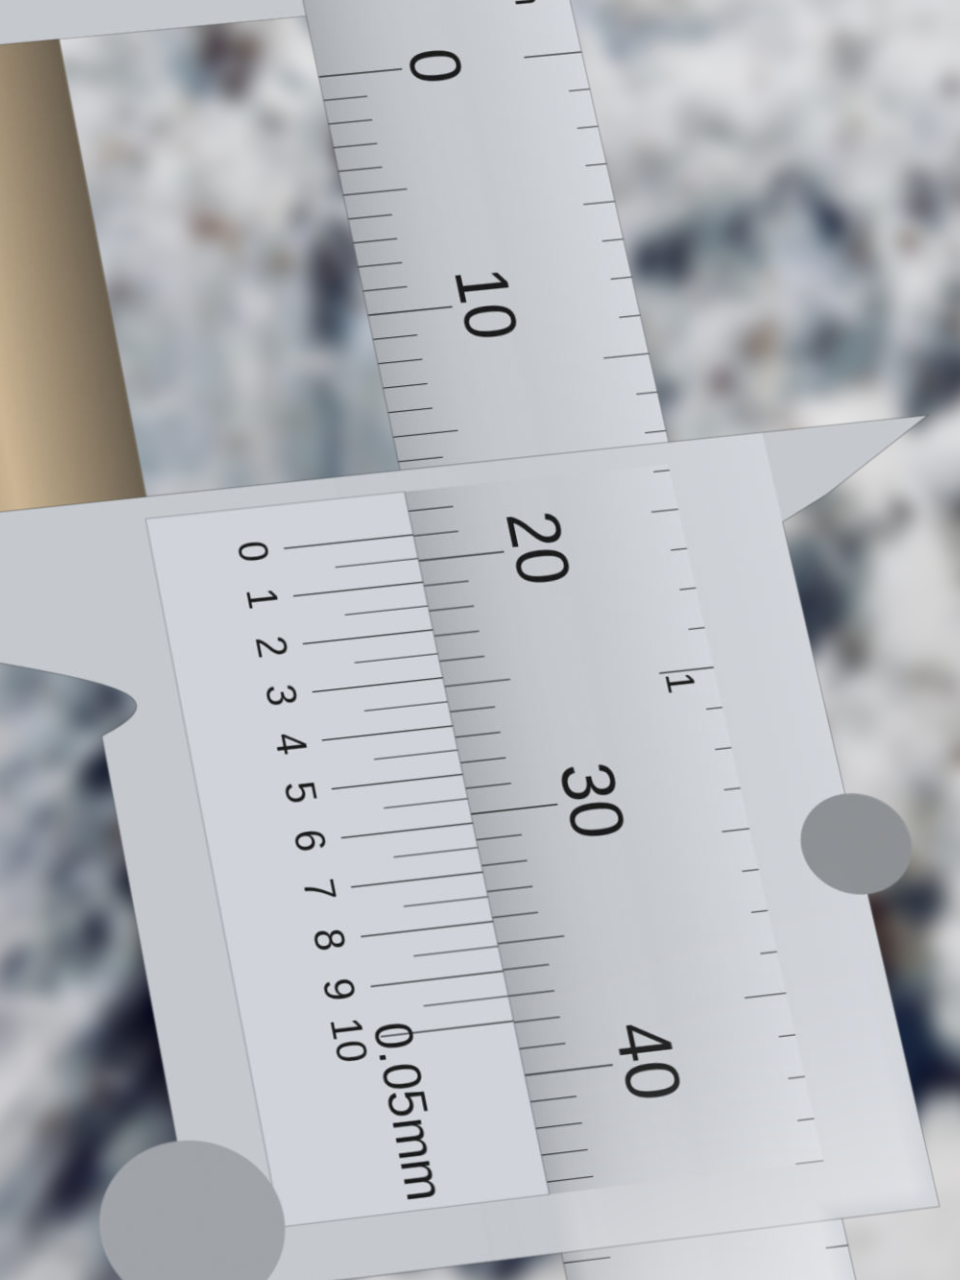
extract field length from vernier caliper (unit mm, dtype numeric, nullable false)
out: 18.95 mm
